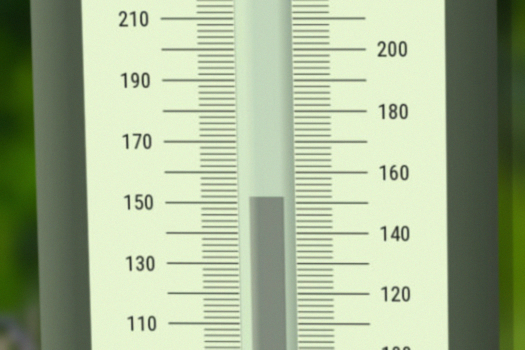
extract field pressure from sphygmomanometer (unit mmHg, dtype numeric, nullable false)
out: 152 mmHg
